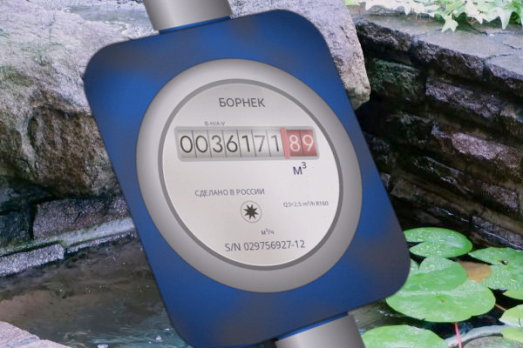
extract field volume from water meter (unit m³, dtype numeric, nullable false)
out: 36171.89 m³
